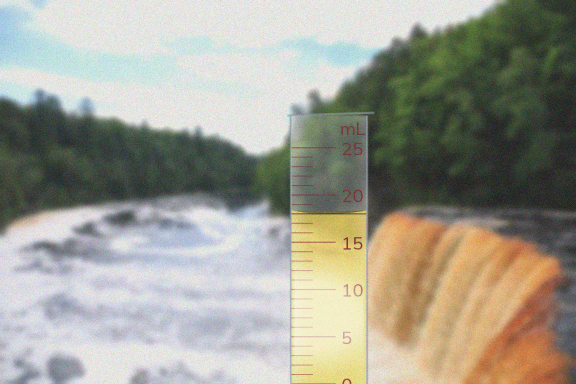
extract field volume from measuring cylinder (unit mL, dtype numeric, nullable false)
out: 18 mL
